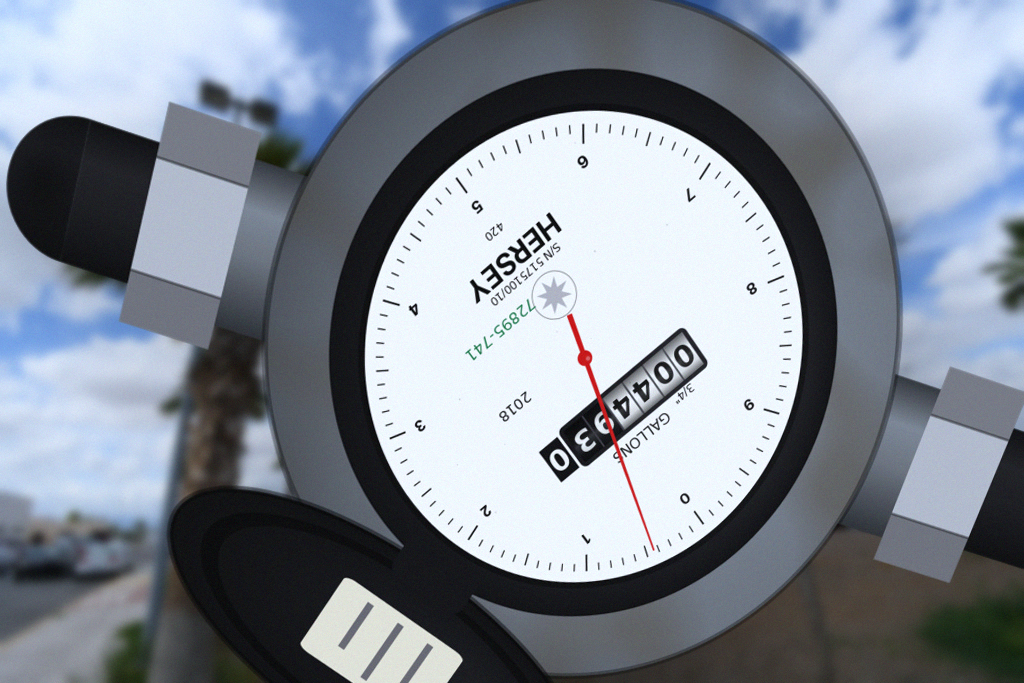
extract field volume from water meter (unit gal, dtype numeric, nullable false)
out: 44930.4 gal
